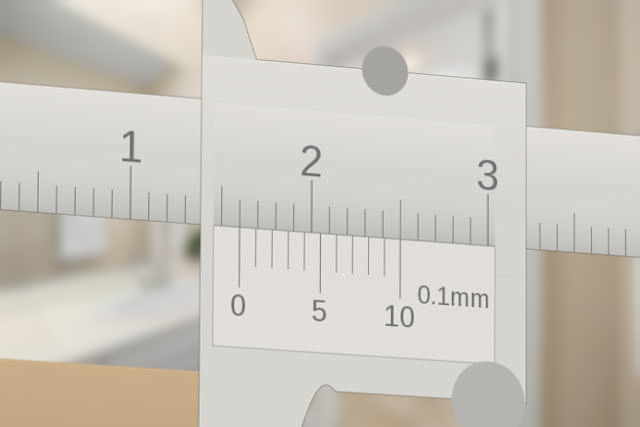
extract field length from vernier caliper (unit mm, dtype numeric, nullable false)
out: 16.0 mm
